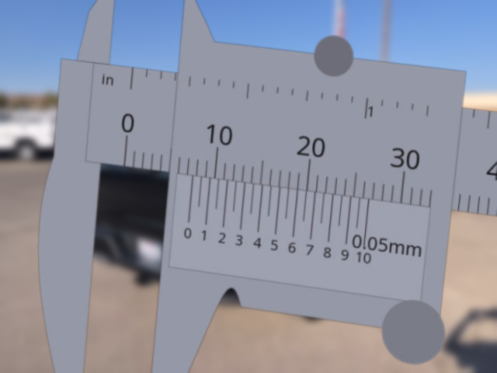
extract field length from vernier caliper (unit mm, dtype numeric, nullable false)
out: 7.6 mm
